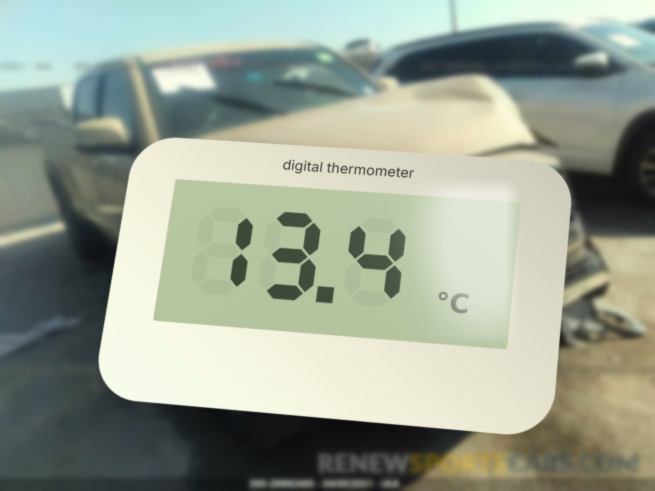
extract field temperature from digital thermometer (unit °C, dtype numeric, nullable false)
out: 13.4 °C
